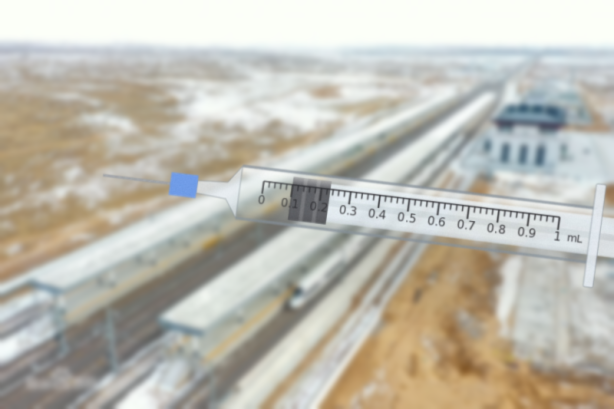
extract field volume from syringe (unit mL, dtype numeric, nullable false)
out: 0.1 mL
